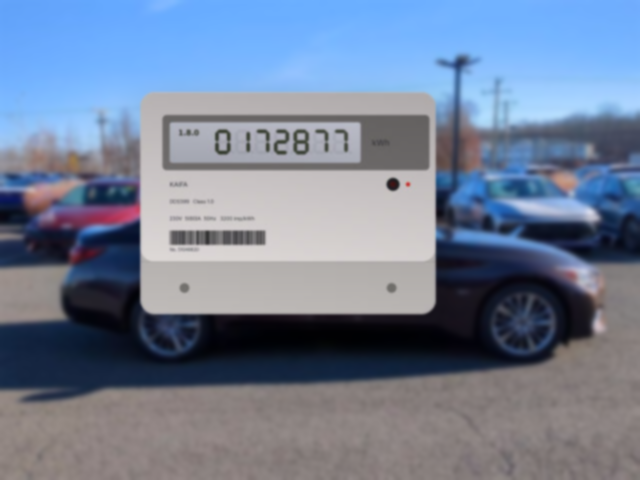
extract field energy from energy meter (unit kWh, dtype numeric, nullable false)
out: 172877 kWh
